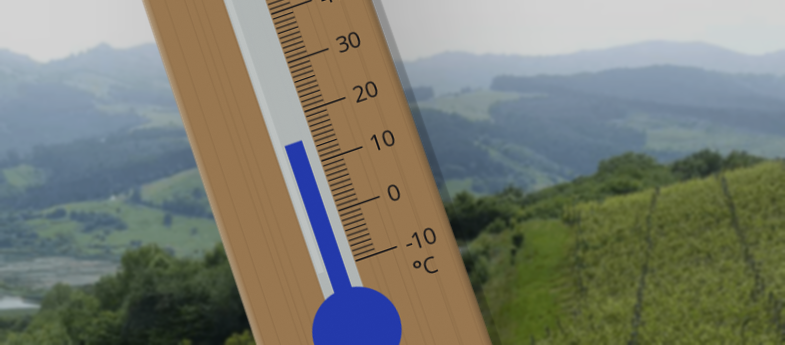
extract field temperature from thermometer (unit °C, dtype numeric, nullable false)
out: 15 °C
